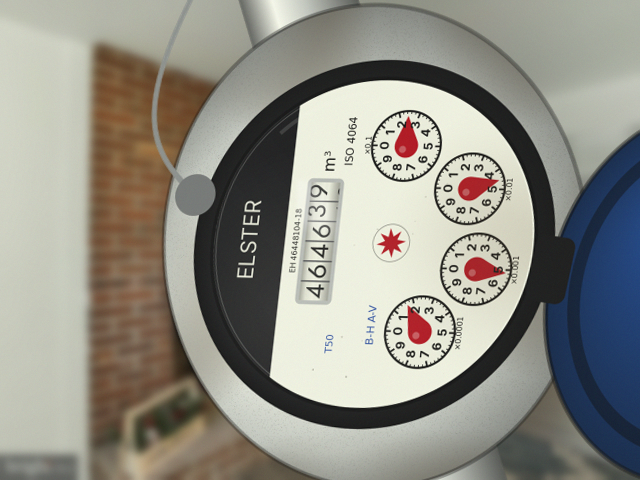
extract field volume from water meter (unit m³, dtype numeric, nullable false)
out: 464639.2451 m³
